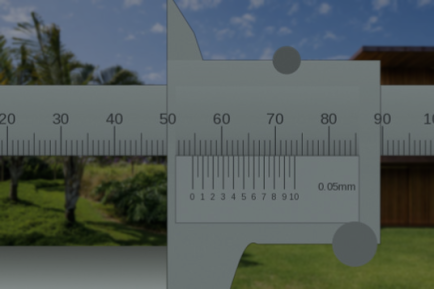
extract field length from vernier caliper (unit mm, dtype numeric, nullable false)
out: 54.6 mm
